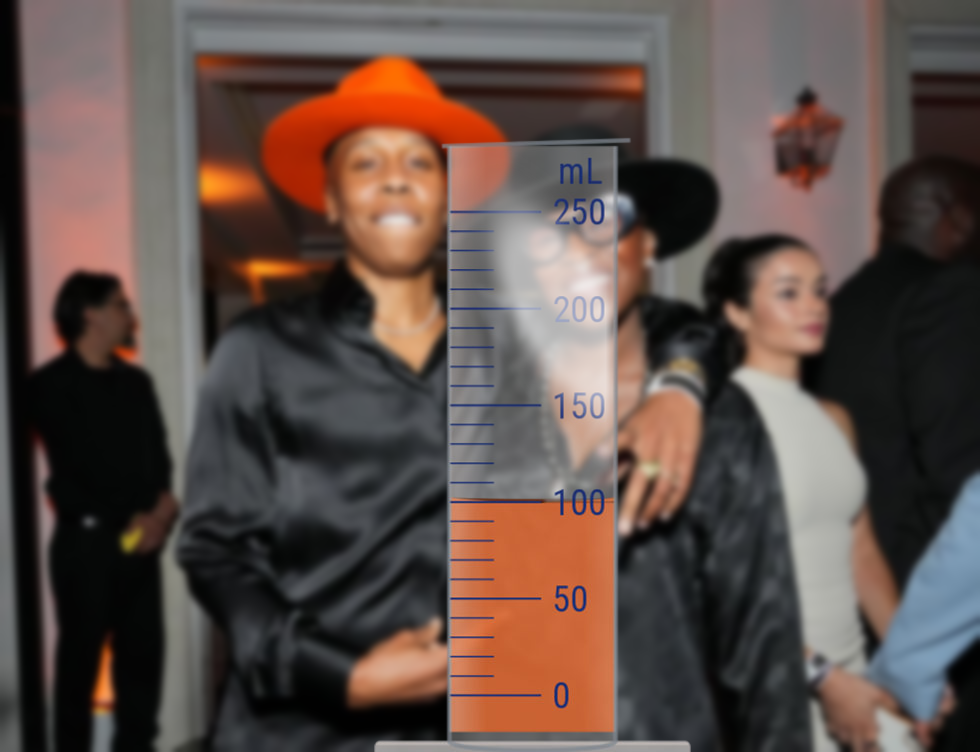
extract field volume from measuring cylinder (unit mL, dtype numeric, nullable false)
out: 100 mL
